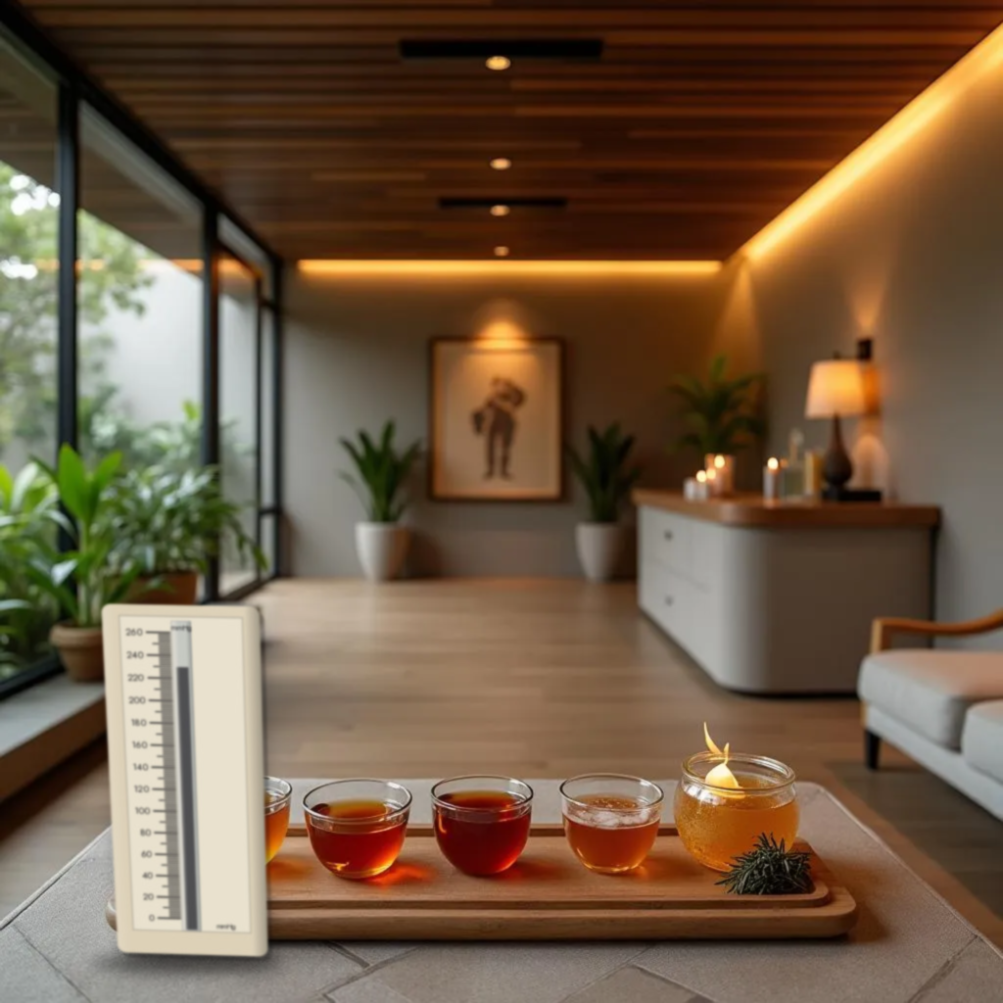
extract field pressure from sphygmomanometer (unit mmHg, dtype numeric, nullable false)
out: 230 mmHg
